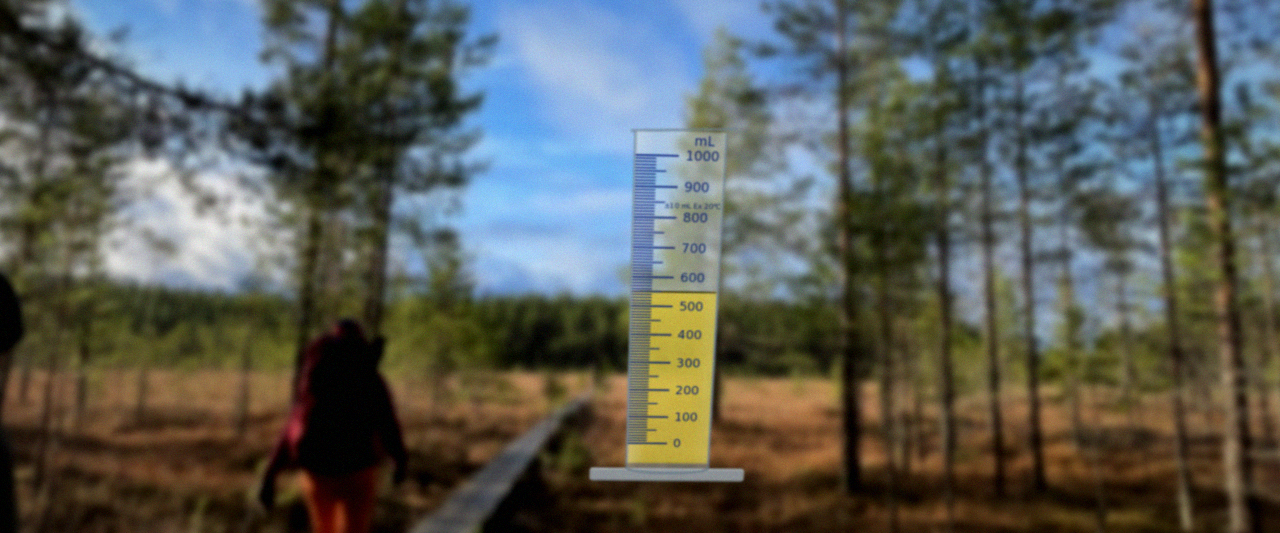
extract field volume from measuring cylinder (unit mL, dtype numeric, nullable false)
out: 550 mL
